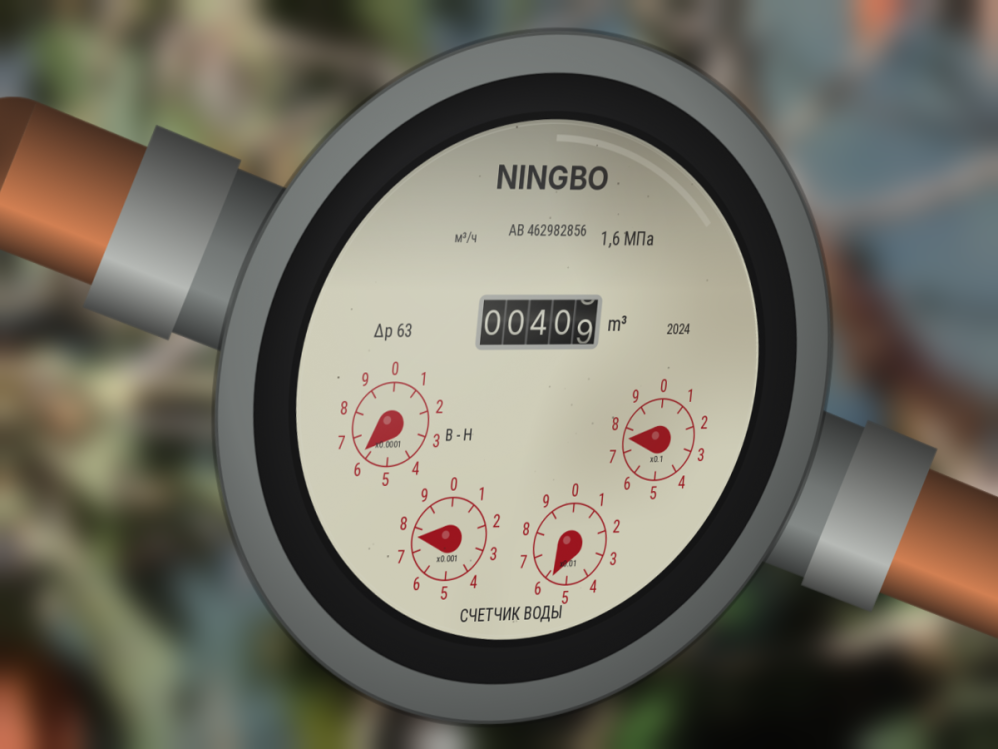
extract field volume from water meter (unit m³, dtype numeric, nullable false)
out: 408.7576 m³
